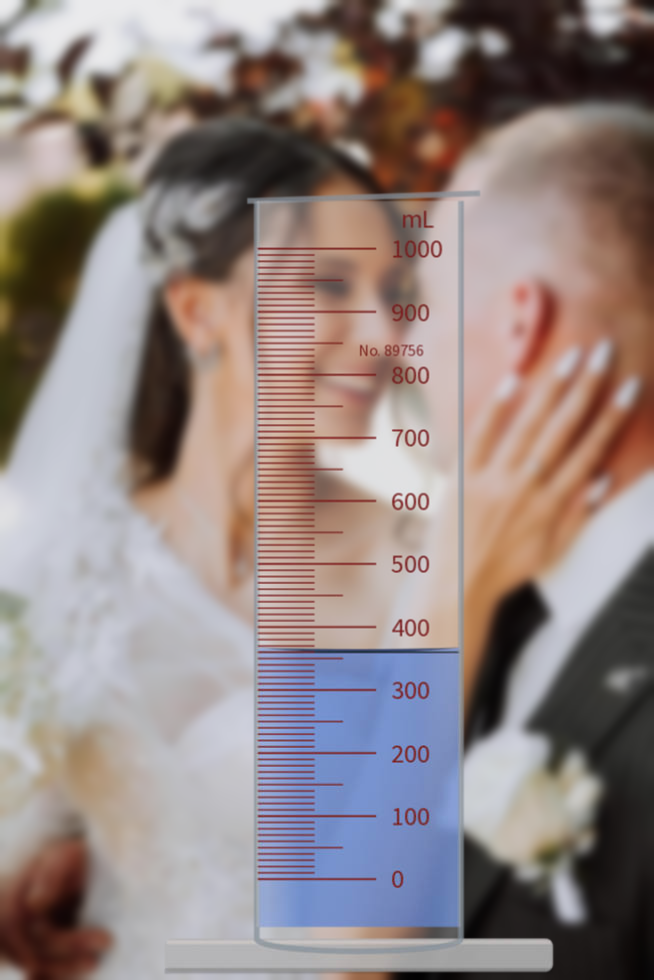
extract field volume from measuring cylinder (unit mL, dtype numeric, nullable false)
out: 360 mL
